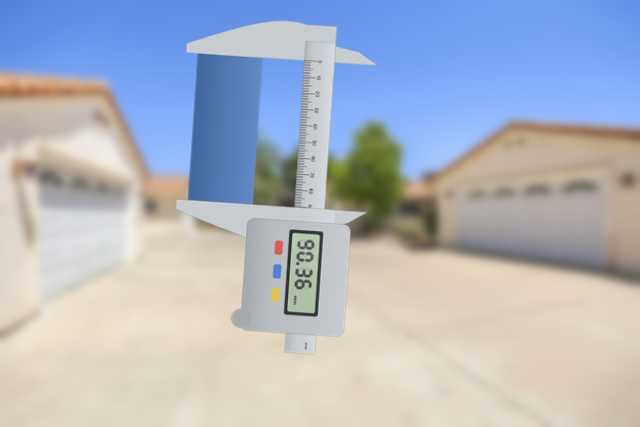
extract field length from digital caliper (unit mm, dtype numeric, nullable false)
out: 90.36 mm
